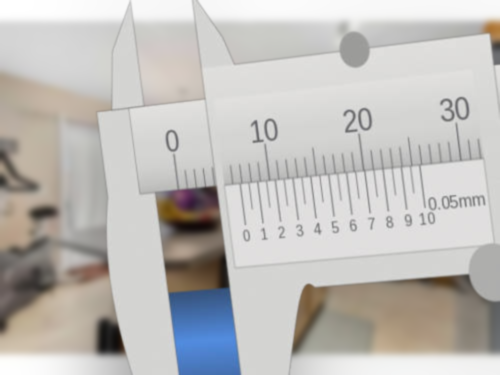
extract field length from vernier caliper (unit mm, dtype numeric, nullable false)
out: 6.8 mm
